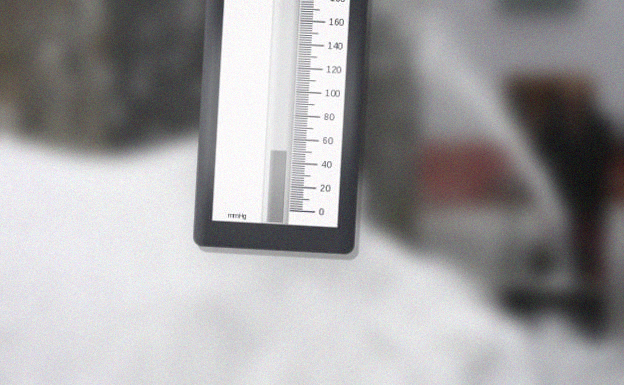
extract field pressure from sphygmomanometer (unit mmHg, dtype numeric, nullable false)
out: 50 mmHg
